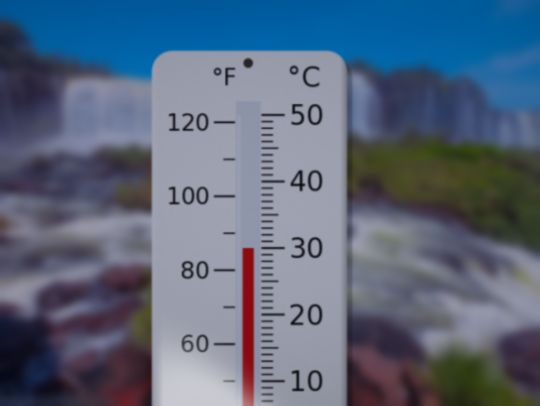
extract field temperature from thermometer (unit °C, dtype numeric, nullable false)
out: 30 °C
